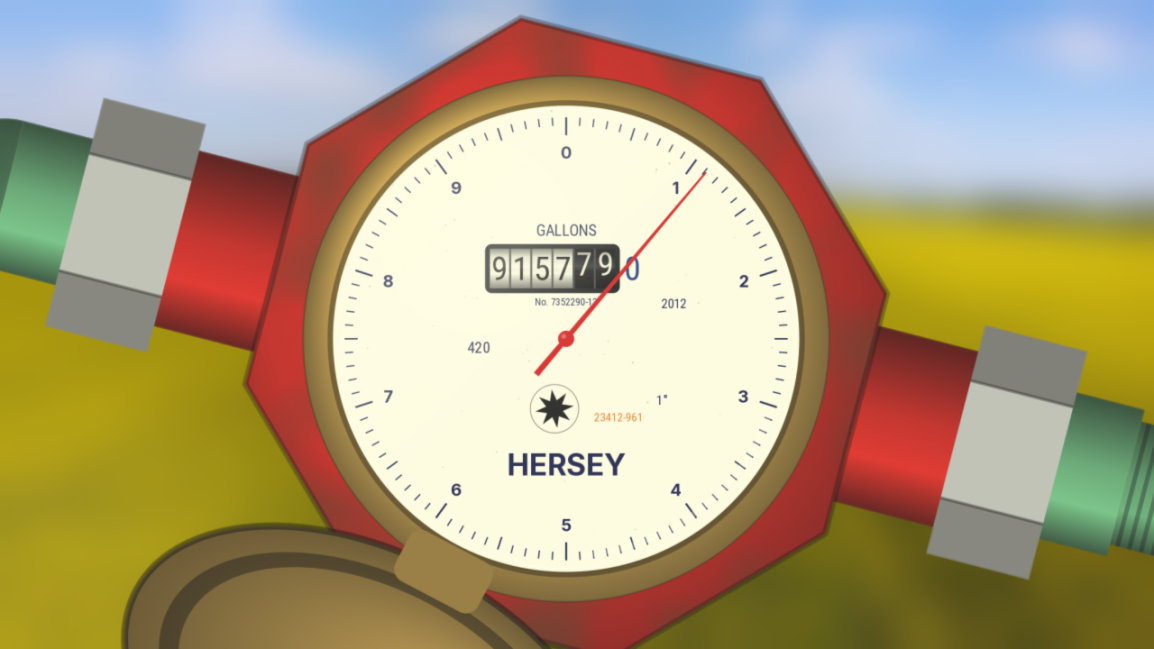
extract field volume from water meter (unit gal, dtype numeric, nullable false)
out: 9157791.1 gal
